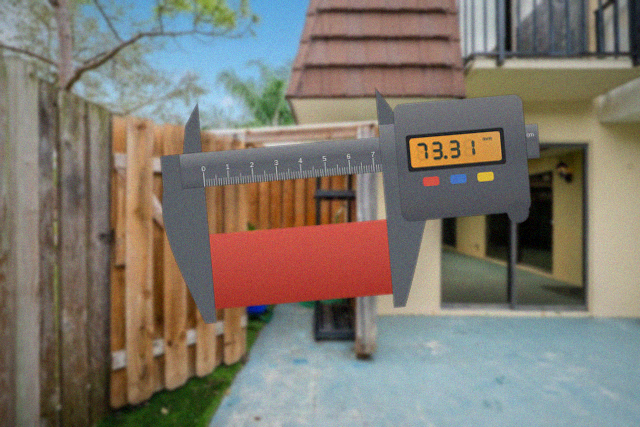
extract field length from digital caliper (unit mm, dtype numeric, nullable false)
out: 73.31 mm
